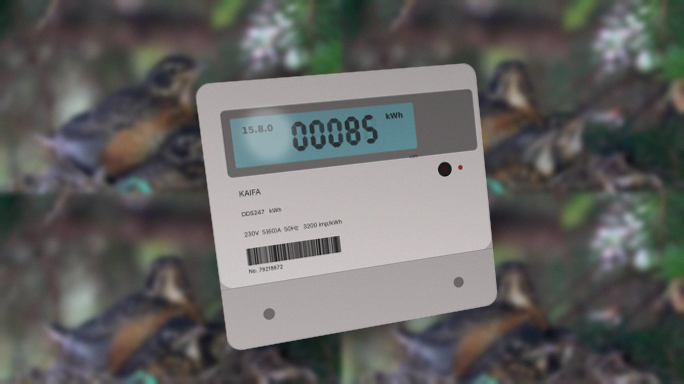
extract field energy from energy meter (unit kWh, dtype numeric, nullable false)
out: 85 kWh
